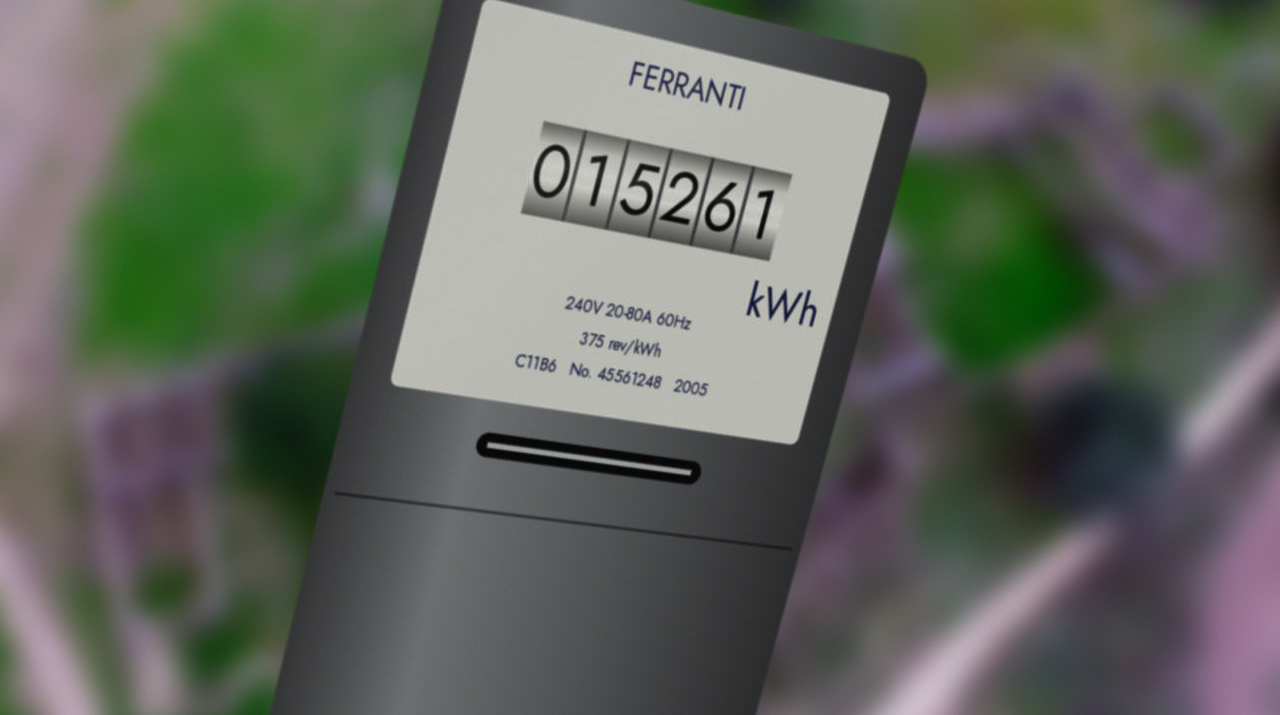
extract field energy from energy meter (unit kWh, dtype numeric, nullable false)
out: 15261 kWh
